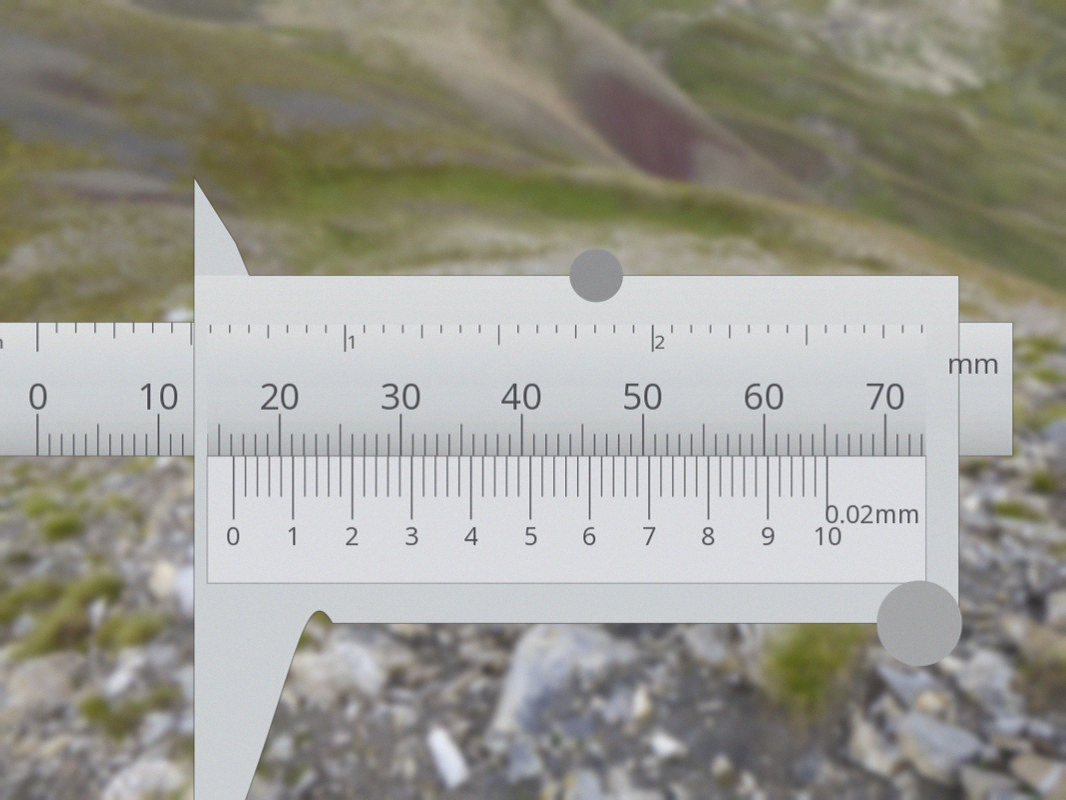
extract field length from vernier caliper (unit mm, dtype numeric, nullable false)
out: 16.2 mm
